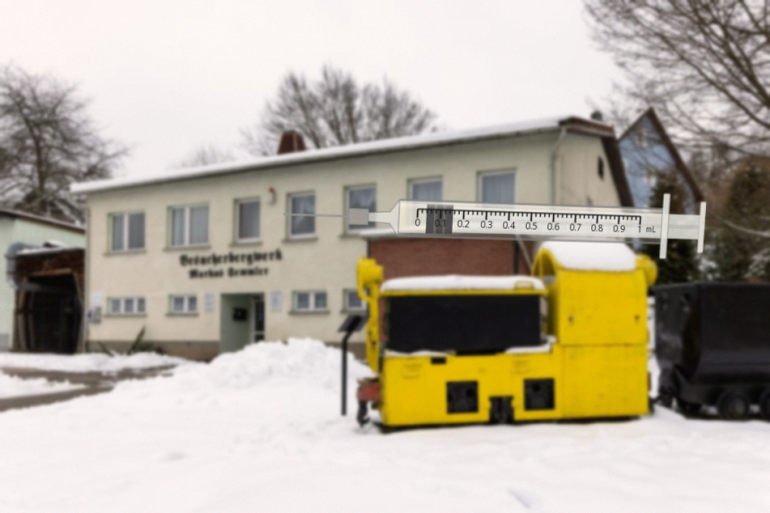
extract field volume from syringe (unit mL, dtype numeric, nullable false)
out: 0.04 mL
